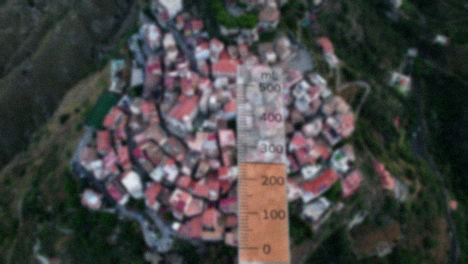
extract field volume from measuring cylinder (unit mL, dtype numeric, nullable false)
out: 250 mL
